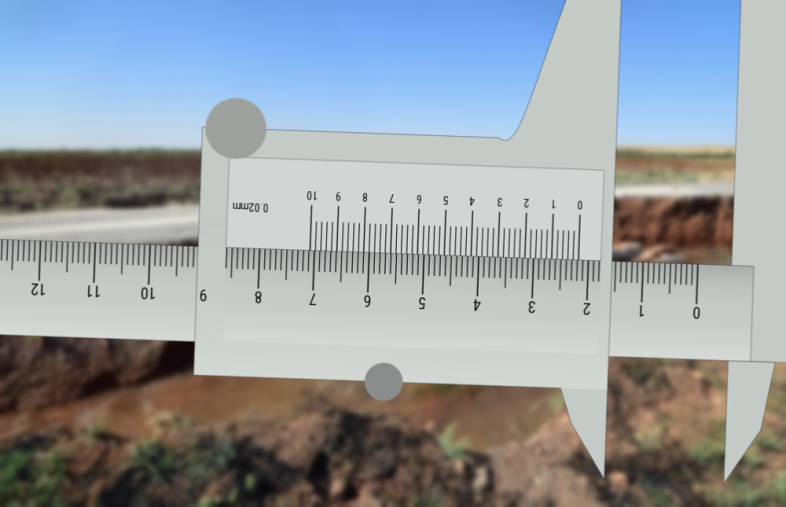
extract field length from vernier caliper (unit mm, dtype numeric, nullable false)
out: 21.8 mm
